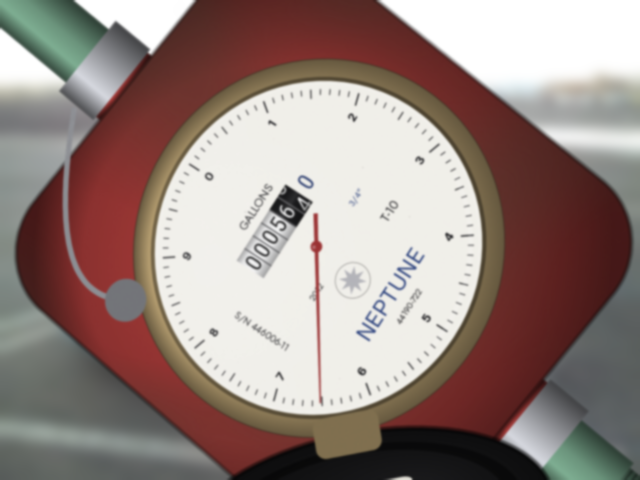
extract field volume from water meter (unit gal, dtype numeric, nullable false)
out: 5636.5 gal
